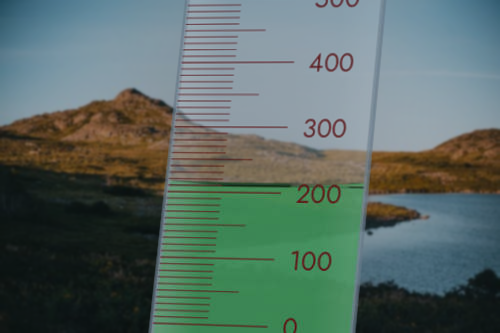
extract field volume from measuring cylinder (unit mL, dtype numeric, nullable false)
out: 210 mL
